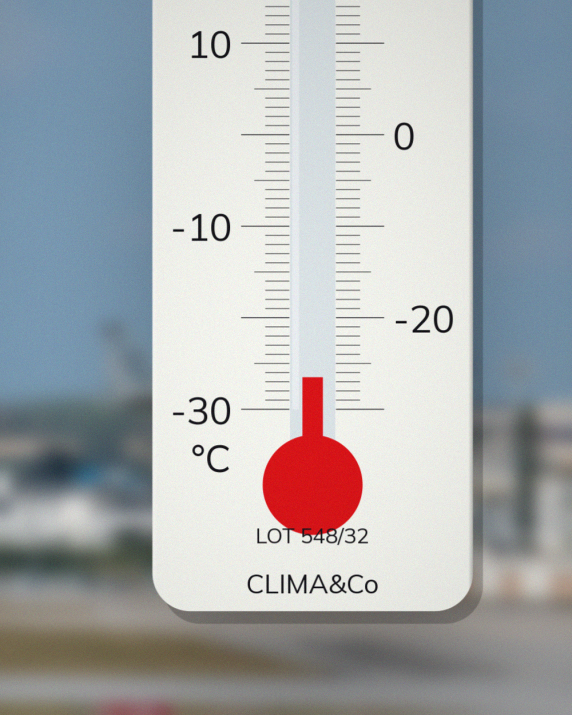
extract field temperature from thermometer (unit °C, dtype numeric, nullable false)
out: -26.5 °C
